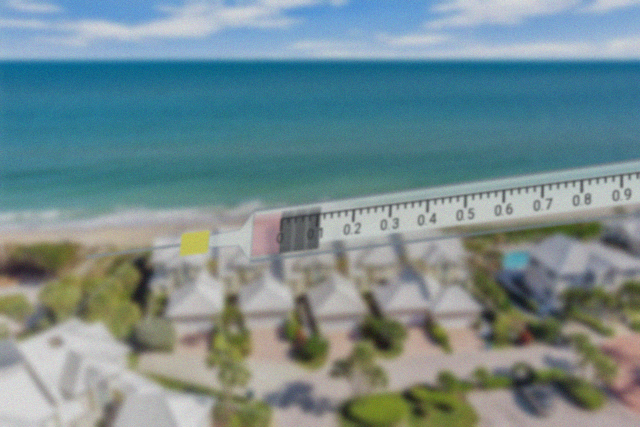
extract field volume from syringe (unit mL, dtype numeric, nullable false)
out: 0 mL
